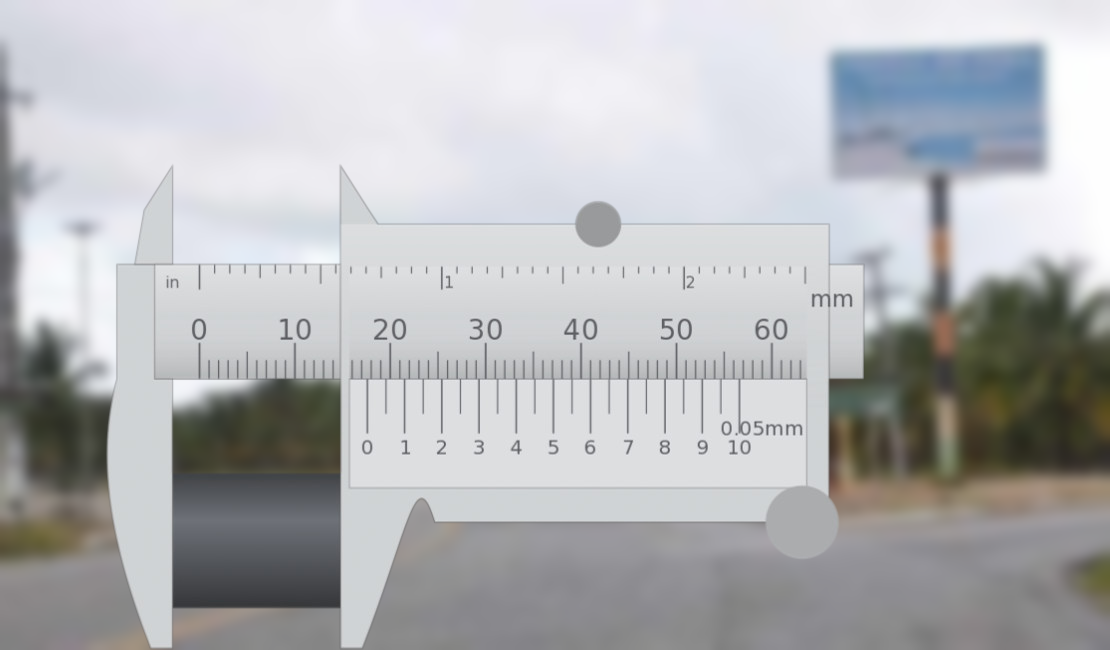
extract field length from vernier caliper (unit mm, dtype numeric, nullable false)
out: 17.6 mm
